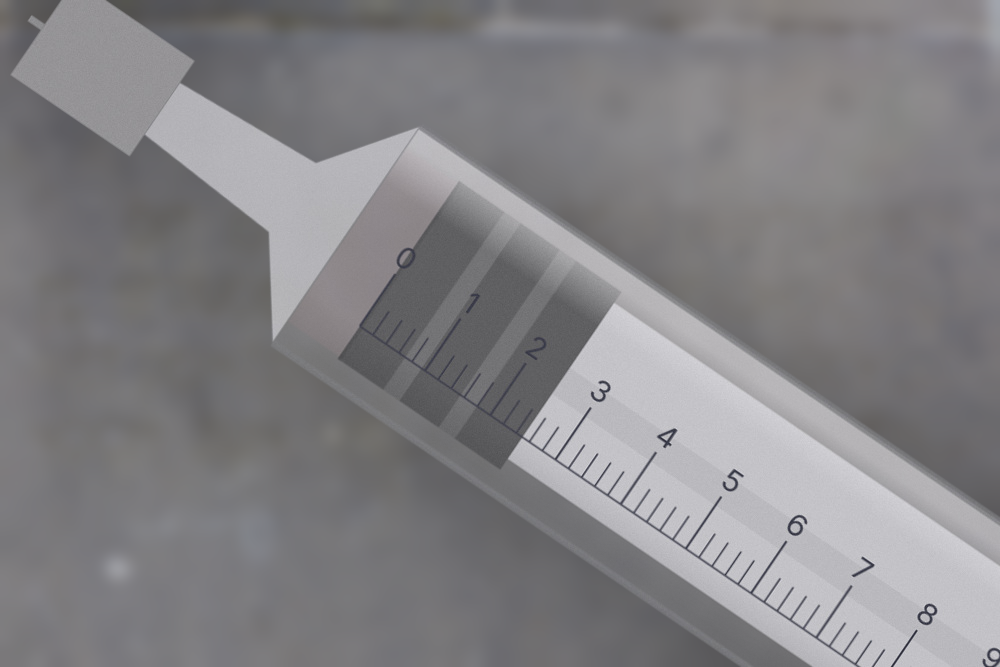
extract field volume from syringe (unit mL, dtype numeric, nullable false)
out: 0 mL
